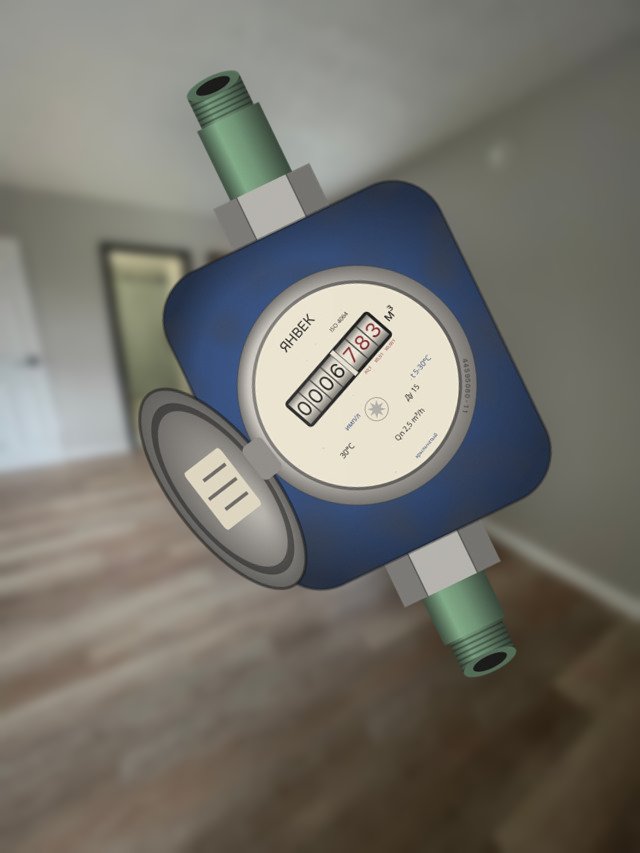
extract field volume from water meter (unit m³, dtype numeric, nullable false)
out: 6.783 m³
